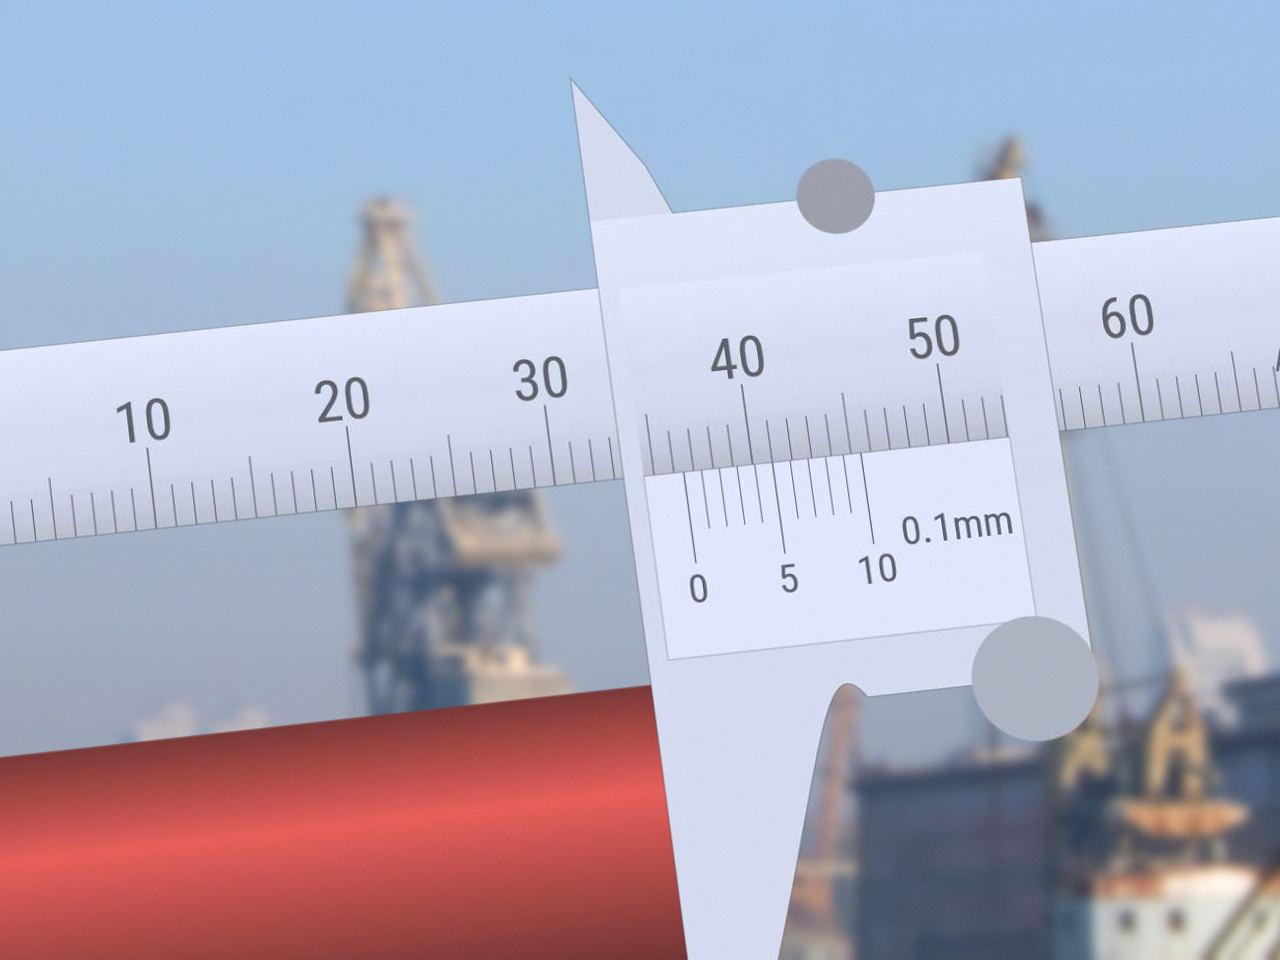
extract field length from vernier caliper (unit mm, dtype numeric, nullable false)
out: 36.5 mm
